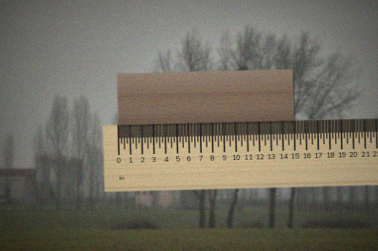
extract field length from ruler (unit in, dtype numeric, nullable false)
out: 15 in
